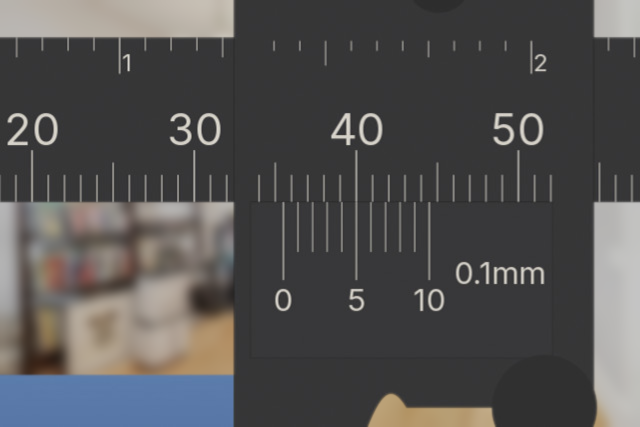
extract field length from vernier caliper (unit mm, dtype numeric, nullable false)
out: 35.5 mm
